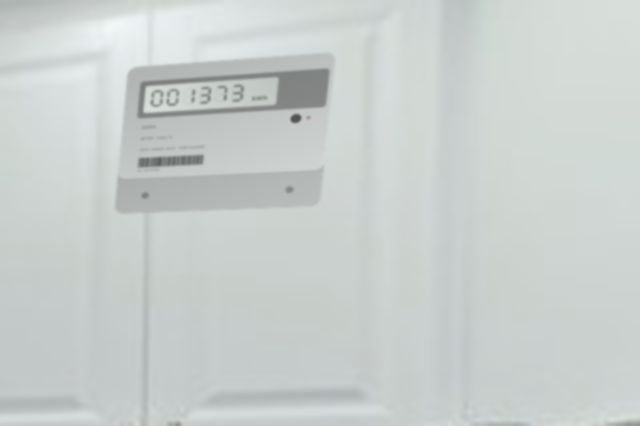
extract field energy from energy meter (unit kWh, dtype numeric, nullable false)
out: 1373 kWh
